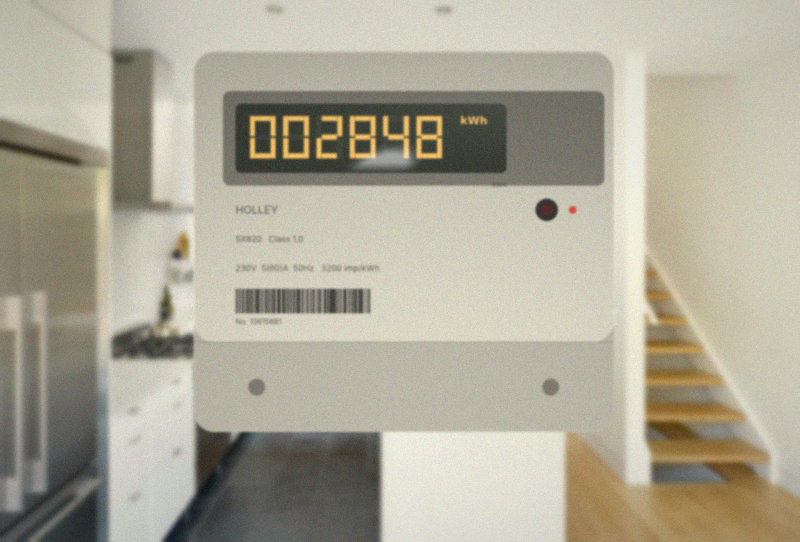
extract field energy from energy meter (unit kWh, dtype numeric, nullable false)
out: 2848 kWh
